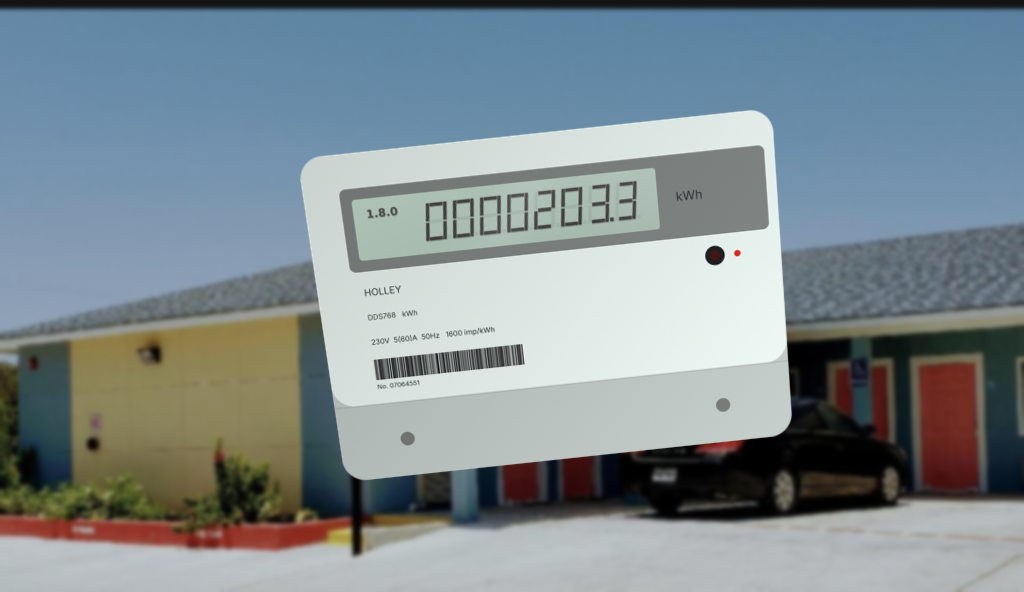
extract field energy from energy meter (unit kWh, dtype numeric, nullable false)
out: 203.3 kWh
